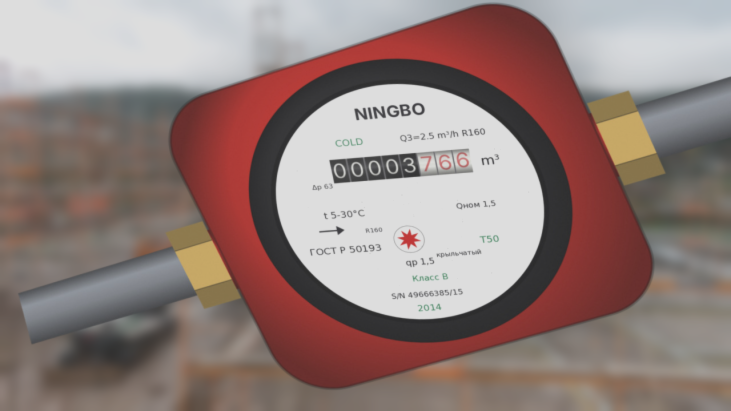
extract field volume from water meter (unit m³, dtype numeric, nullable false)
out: 3.766 m³
